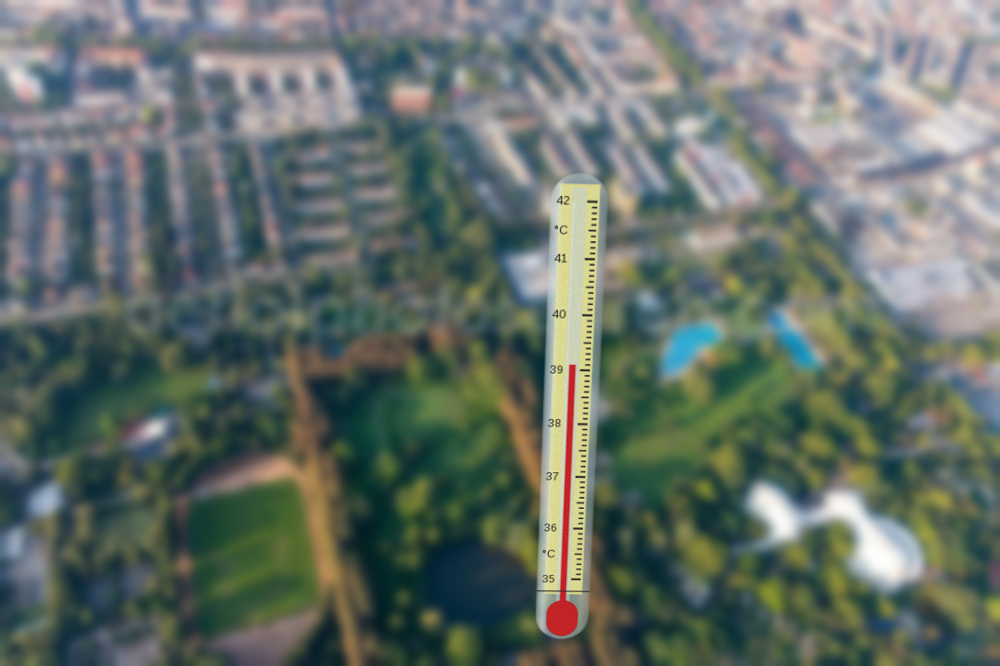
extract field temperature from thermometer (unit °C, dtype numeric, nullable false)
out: 39.1 °C
